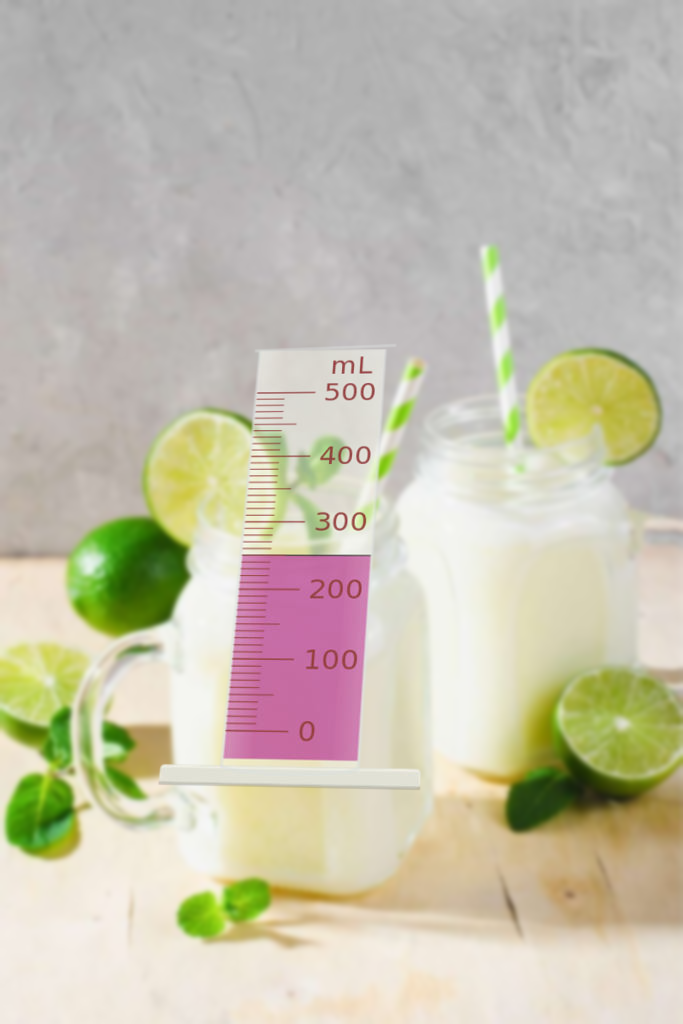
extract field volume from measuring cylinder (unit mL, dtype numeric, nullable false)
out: 250 mL
